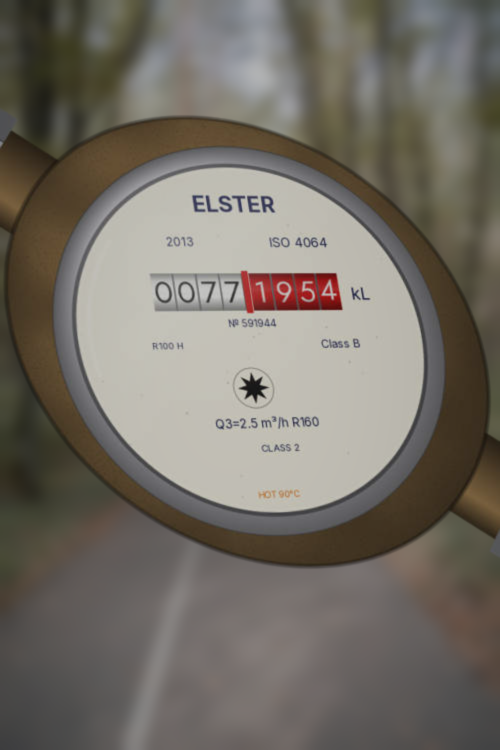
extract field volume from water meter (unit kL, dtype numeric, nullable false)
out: 77.1954 kL
